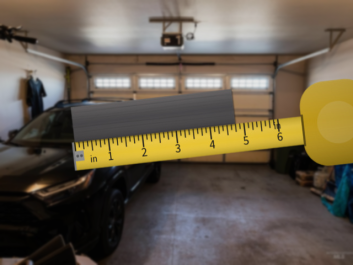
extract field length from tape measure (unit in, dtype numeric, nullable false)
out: 4.75 in
